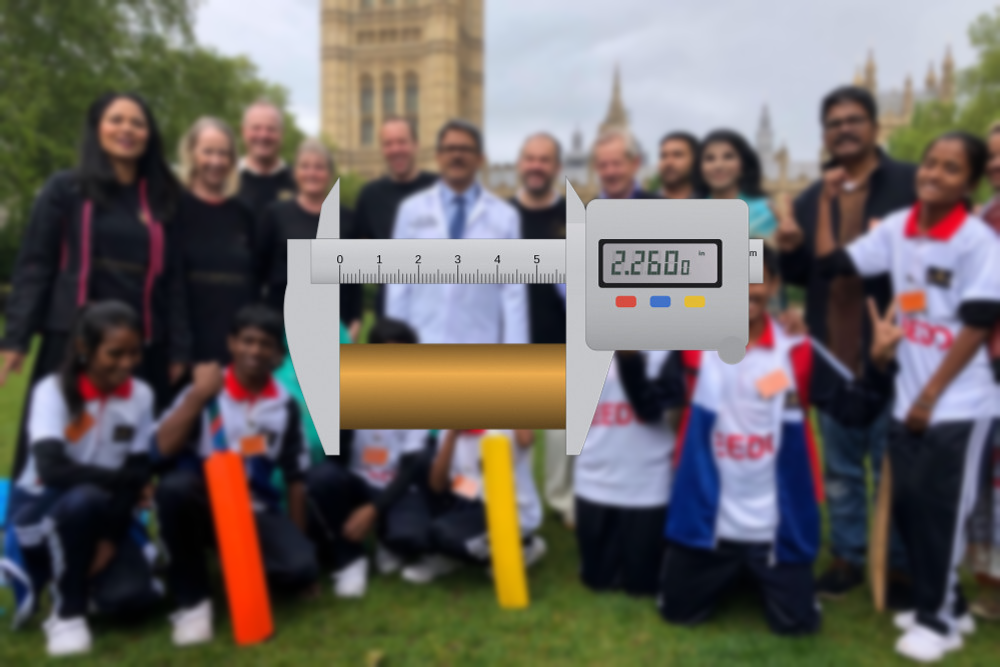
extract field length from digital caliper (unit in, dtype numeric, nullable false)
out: 2.2600 in
